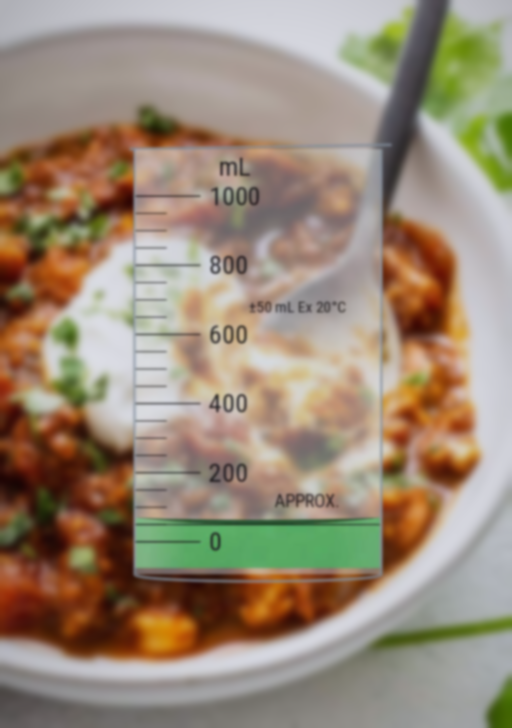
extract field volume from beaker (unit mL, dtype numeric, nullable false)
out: 50 mL
